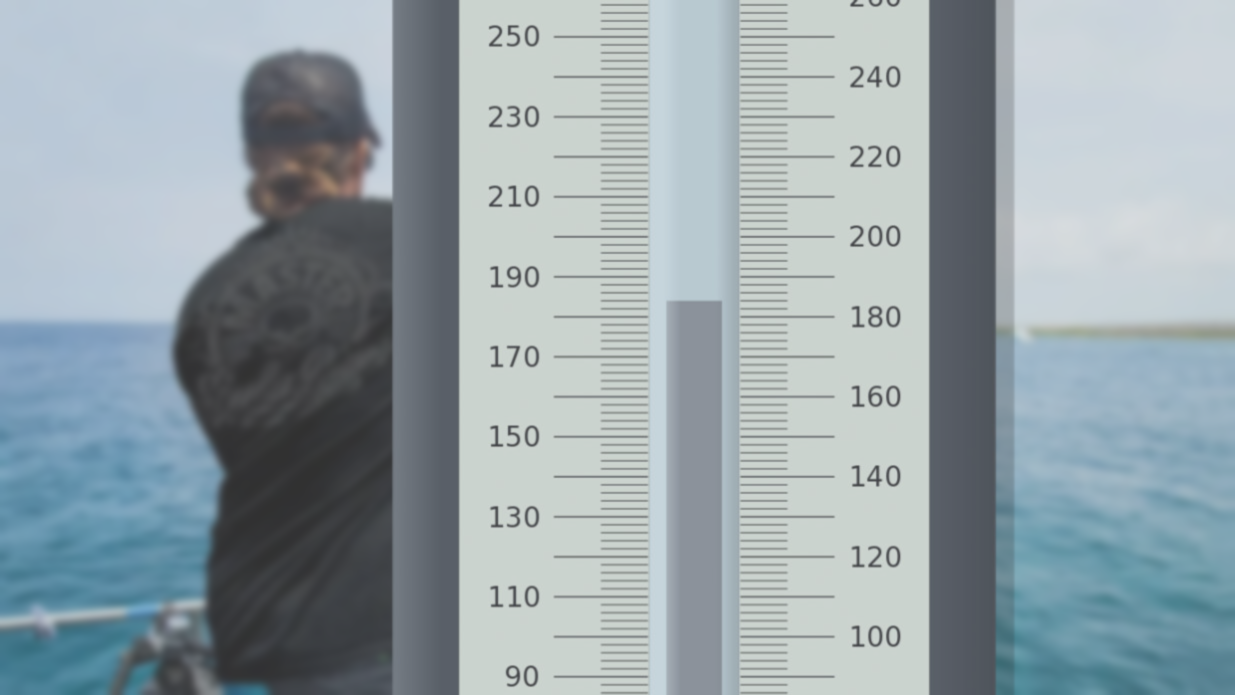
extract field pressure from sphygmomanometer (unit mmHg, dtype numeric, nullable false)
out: 184 mmHg
